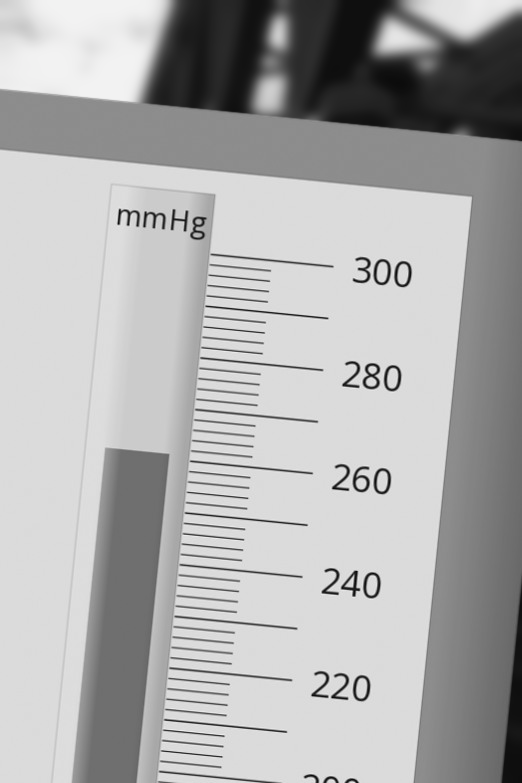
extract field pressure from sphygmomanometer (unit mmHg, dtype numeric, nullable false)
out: 261 mmHg
